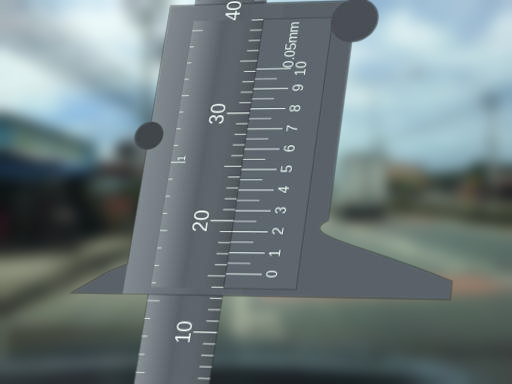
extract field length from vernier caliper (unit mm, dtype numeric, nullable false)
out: 15.2 mm
